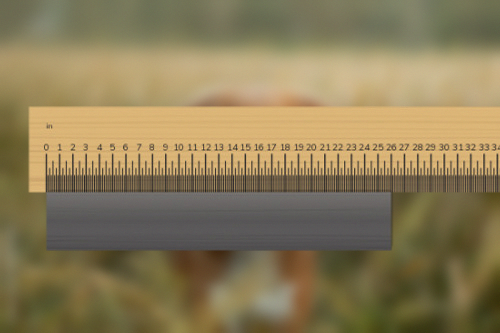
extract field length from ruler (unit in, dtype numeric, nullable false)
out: 26 in
